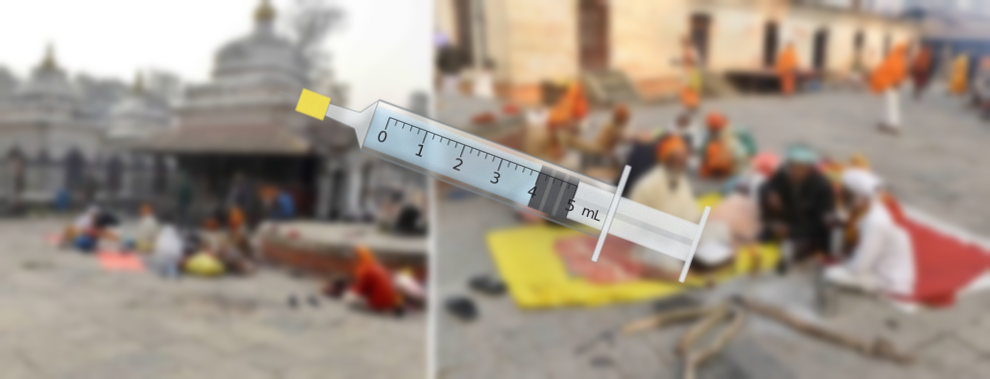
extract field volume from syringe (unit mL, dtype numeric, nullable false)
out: 4 mL
